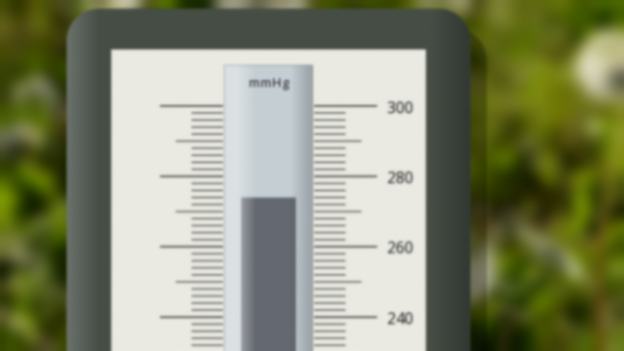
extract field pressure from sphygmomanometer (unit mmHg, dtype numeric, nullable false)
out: 274 mmHg
